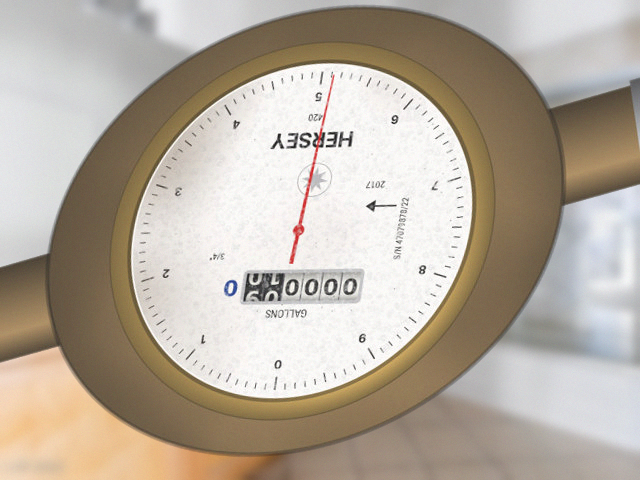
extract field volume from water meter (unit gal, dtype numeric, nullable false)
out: 95.1 gal
